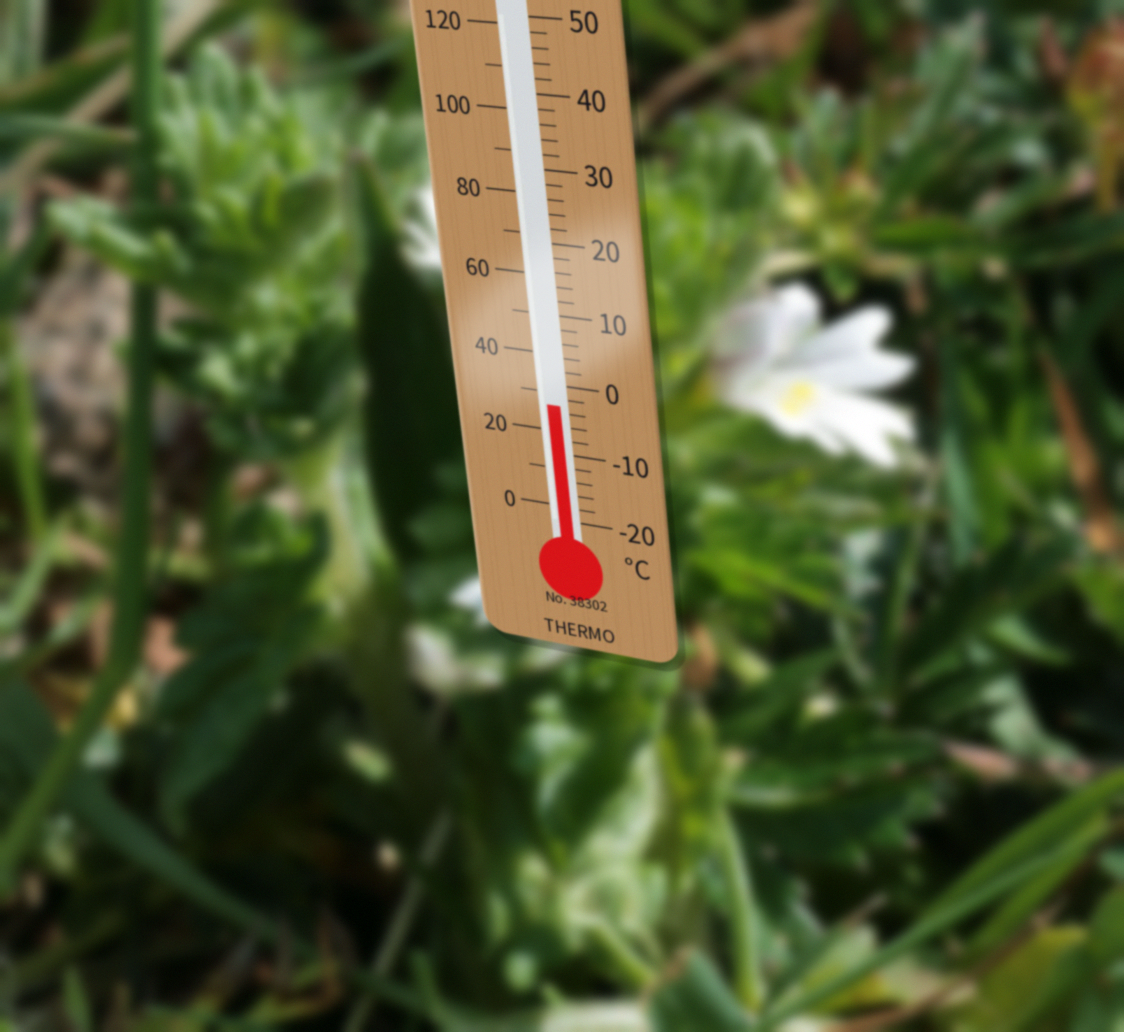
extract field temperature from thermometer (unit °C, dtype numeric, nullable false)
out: -3 °C
